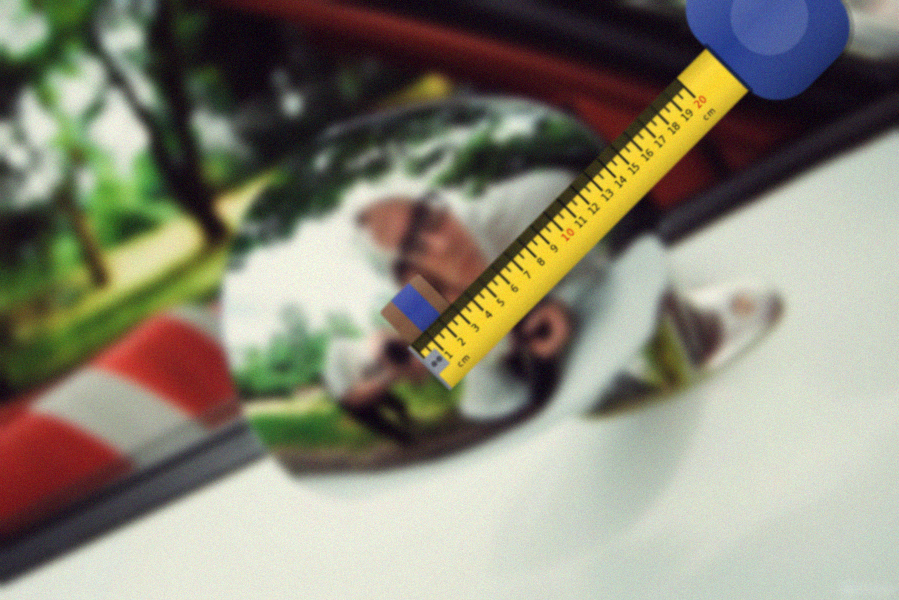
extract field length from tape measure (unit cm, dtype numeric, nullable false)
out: 3 cm
